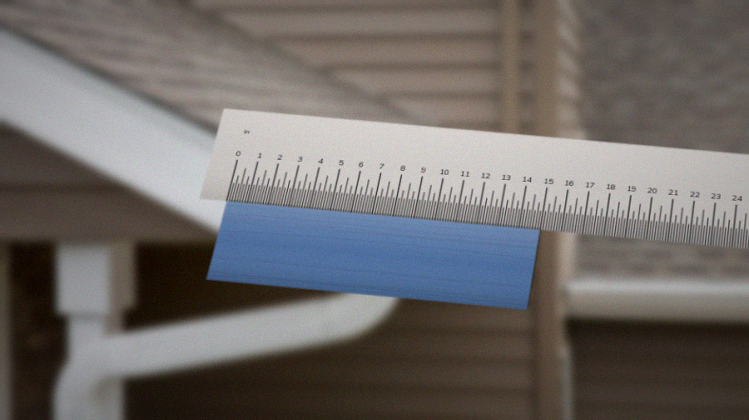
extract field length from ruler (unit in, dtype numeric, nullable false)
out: 15 in
